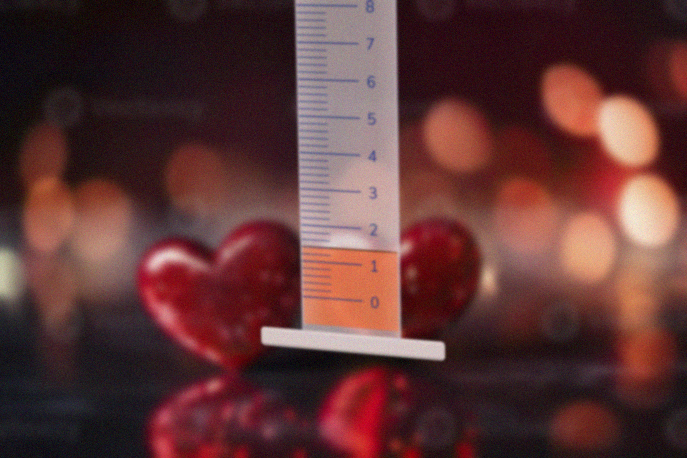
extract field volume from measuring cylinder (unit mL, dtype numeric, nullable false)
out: 1.4 mL
